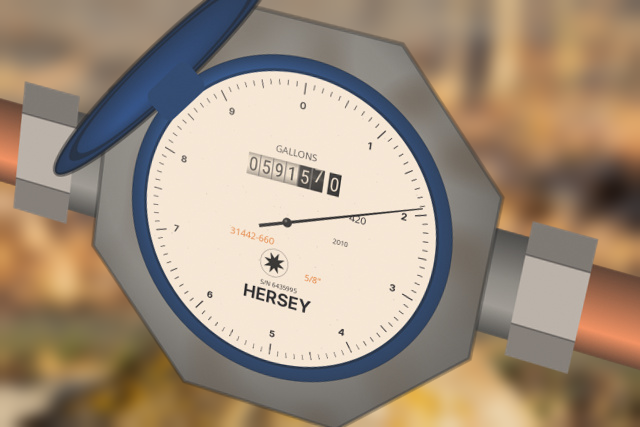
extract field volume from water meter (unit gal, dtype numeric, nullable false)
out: 591571.9 gal
